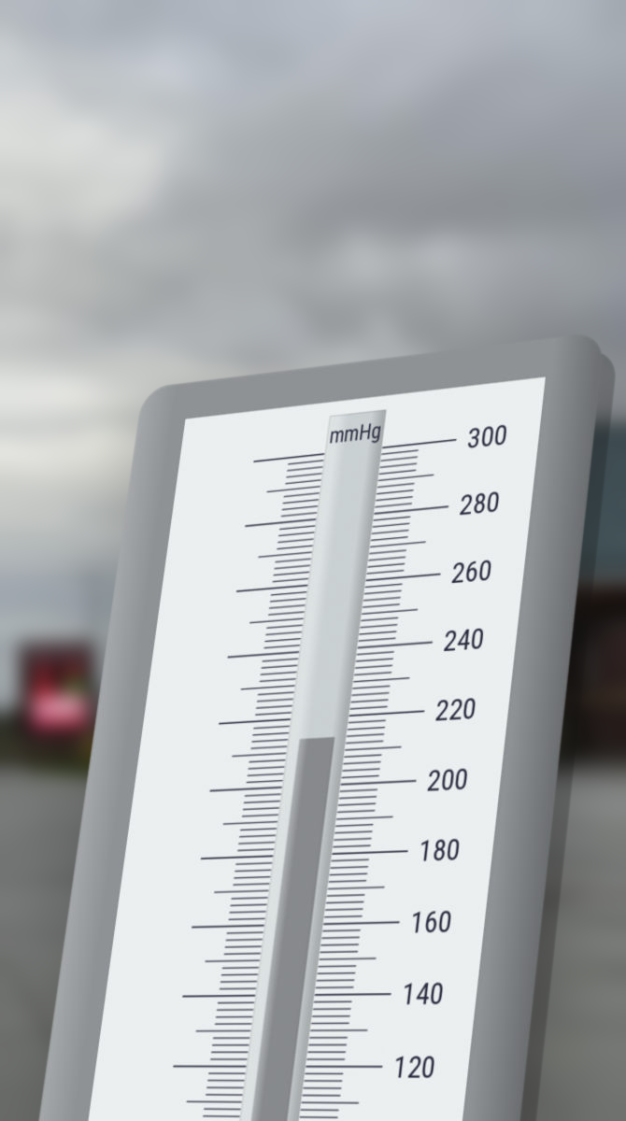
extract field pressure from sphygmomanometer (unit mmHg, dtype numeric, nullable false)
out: 214 mmHg
